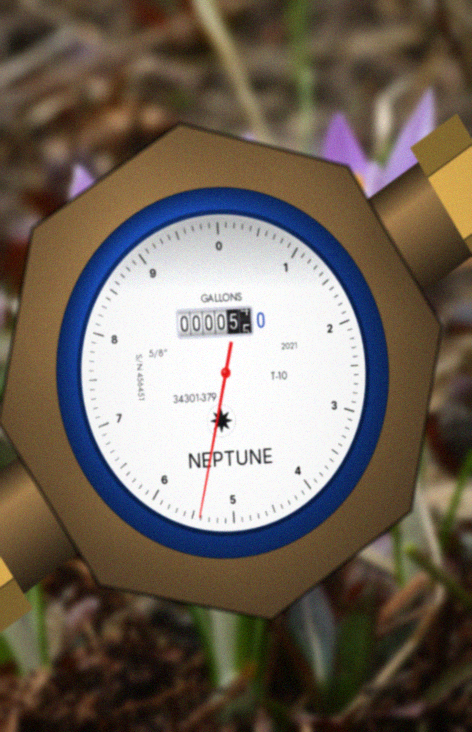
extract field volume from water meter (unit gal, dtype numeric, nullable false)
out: 545.4 gal
